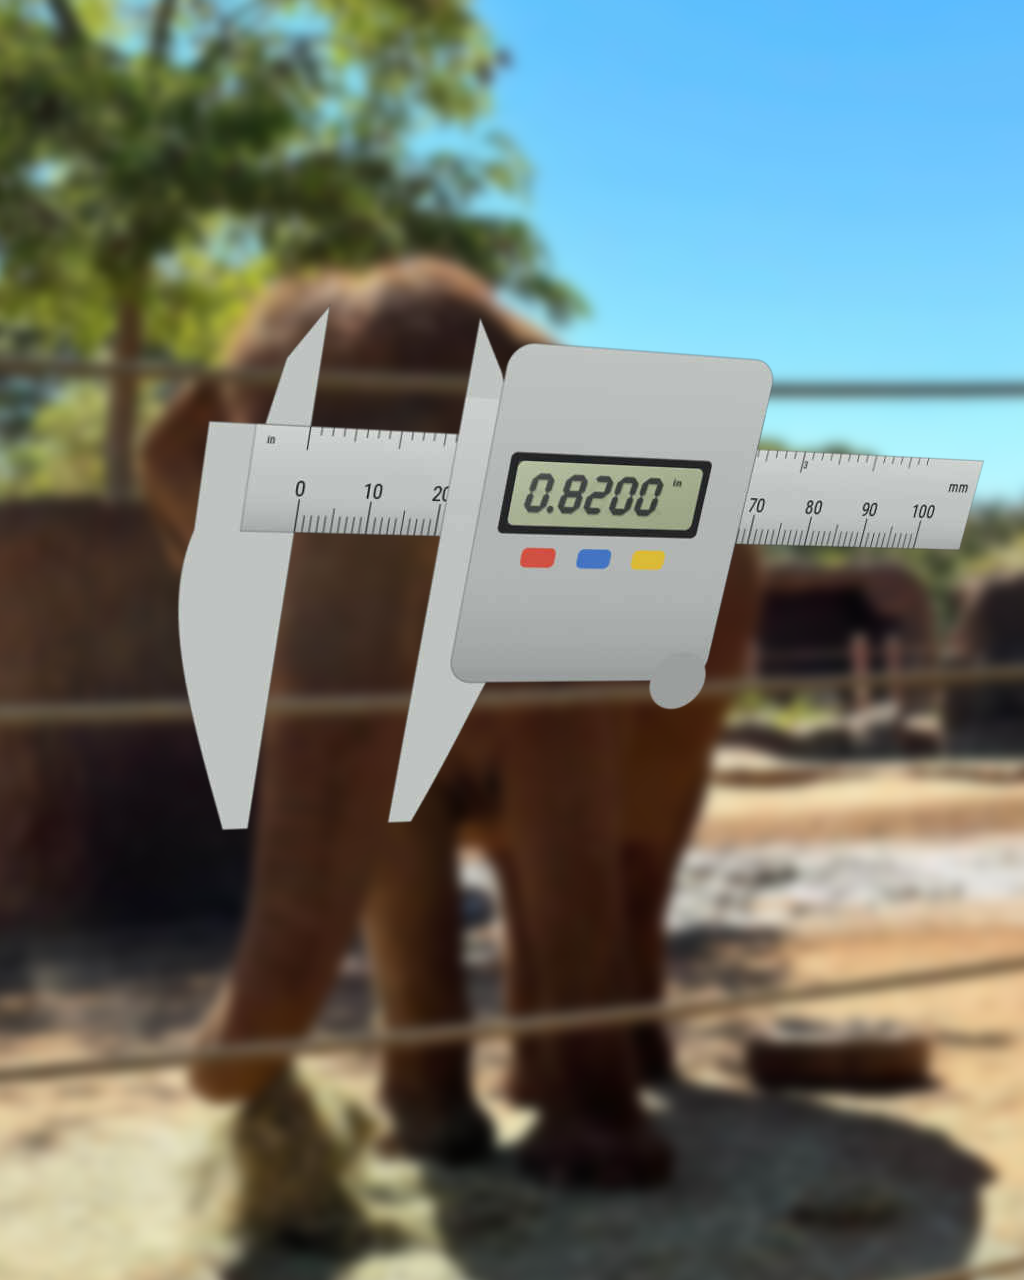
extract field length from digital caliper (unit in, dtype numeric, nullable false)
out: 0.8200 in
